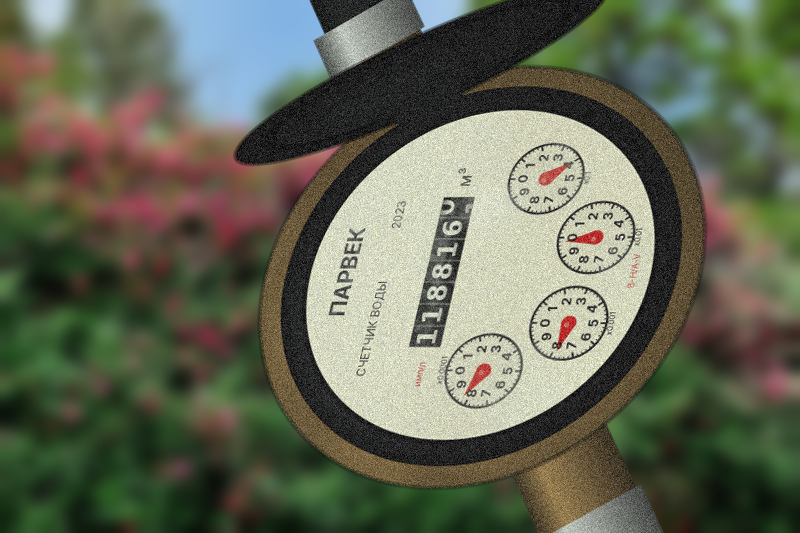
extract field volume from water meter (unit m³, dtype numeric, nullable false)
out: 1188160.3978 m³
